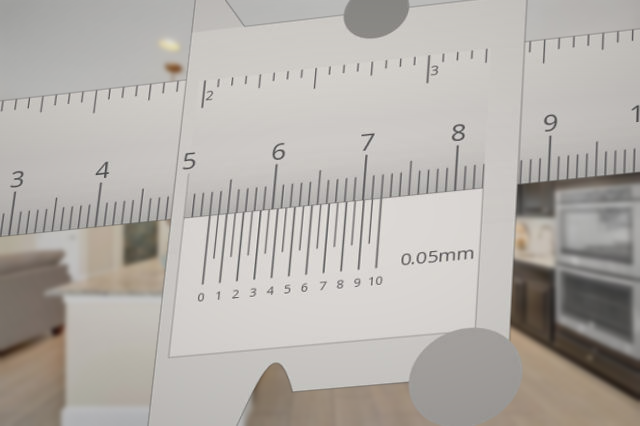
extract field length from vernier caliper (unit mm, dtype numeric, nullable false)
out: 53.0 mm
